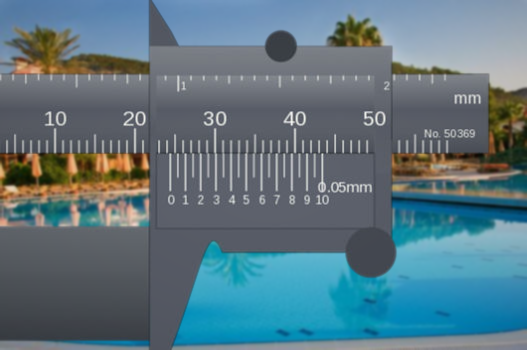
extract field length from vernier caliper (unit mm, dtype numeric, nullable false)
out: 24.4 mm
